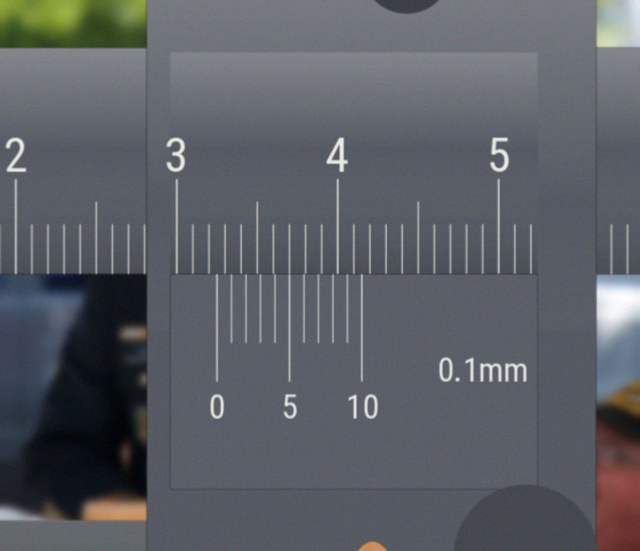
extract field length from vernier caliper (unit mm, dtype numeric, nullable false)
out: 32.5 mm
